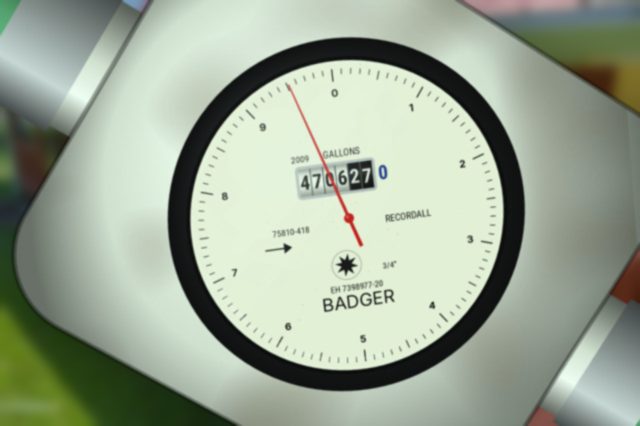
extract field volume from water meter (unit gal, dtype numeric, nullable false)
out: 4706269.5 gal
